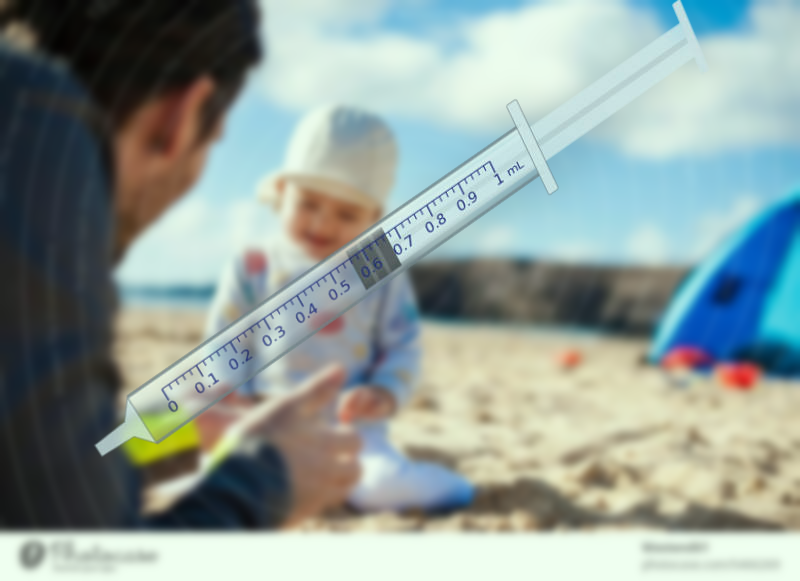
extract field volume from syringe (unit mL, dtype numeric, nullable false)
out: 0.56 mL
